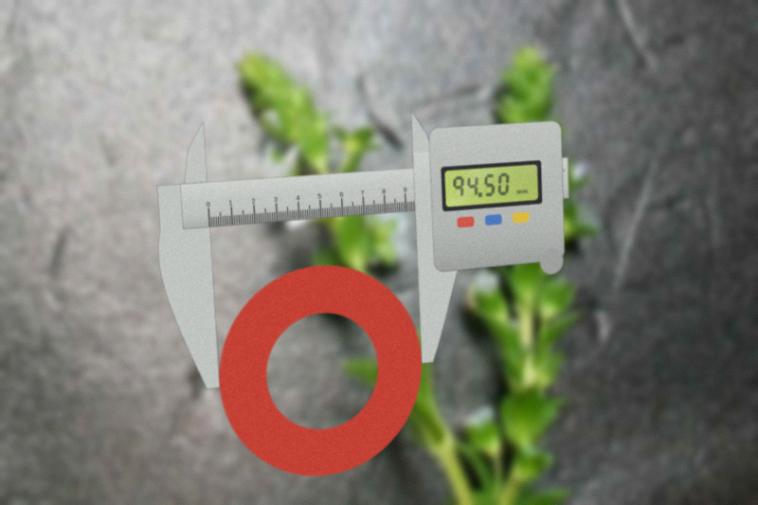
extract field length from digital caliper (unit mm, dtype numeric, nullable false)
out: 94.50 mm
